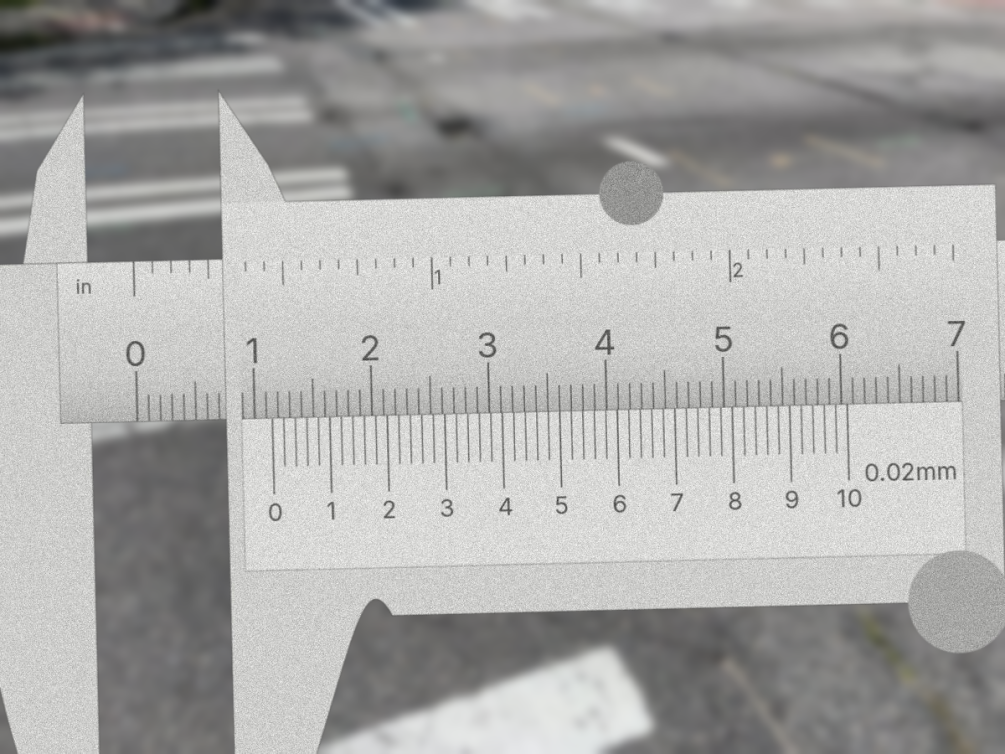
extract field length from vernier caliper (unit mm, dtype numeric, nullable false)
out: 11.5 mm
